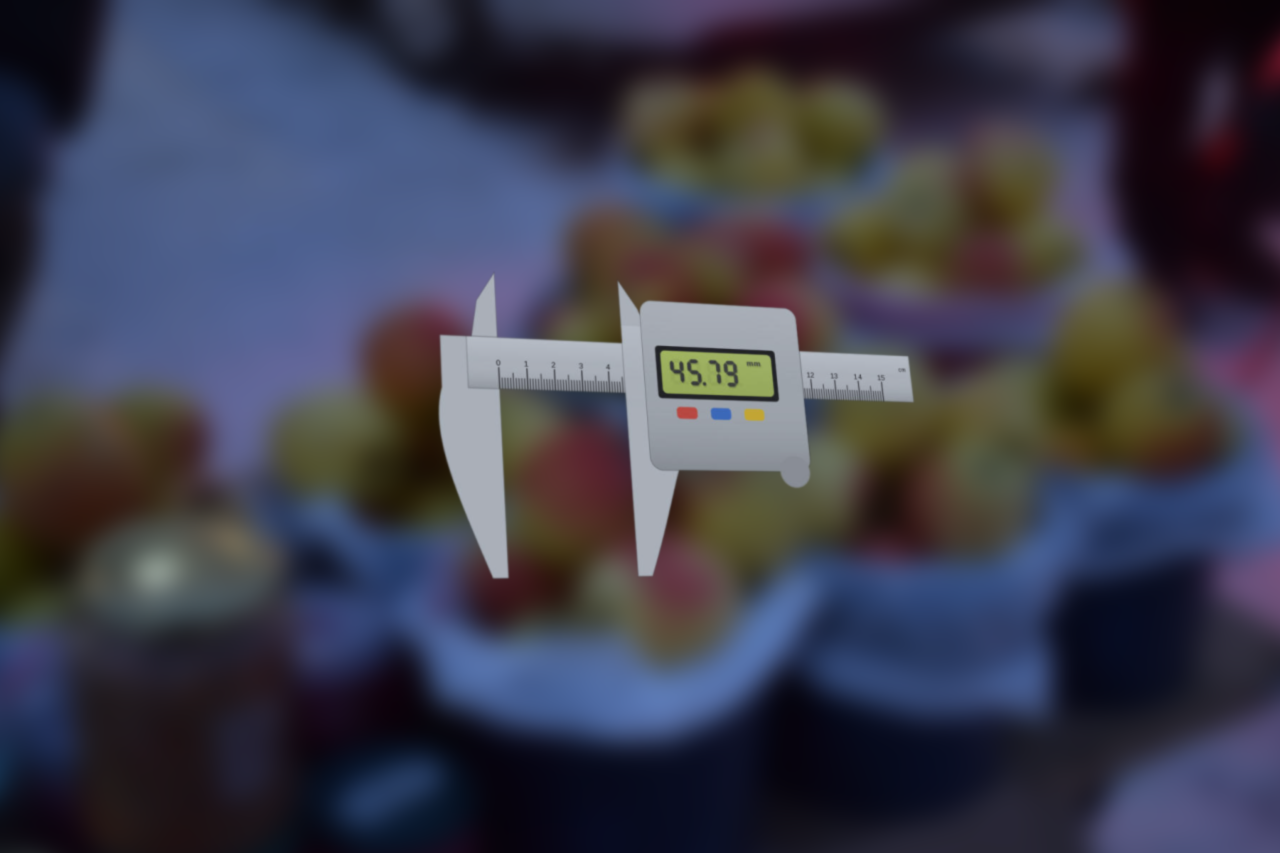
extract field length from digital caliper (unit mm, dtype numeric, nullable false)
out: 45.79 mm
